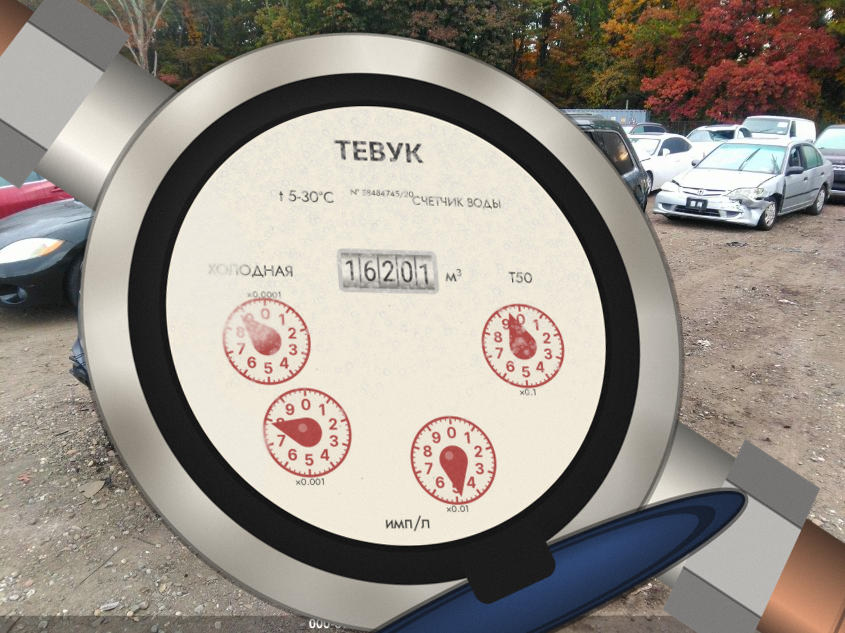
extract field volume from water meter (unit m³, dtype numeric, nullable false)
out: 16200.9478 m³
